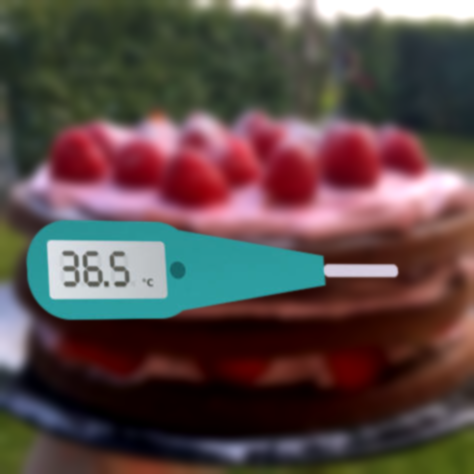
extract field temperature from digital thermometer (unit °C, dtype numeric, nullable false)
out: 36.5 °C
